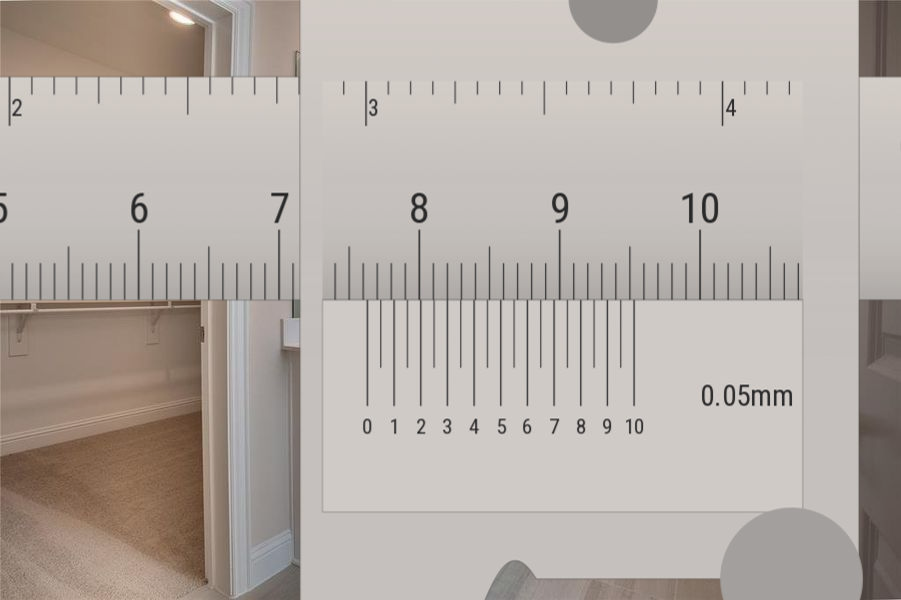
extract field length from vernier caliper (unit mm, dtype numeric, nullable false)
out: 76.3 mm
